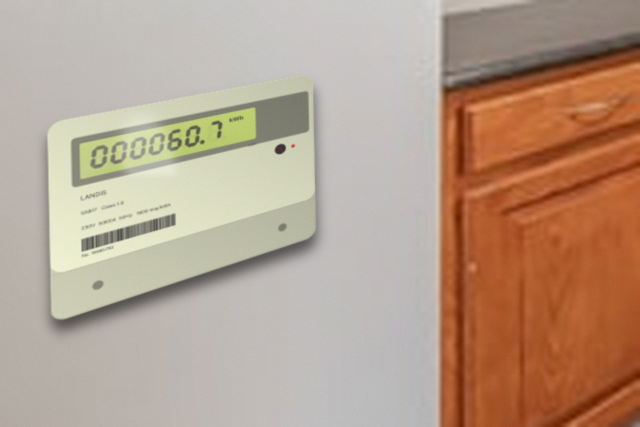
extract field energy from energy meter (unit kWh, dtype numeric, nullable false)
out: 60.7 kWh
